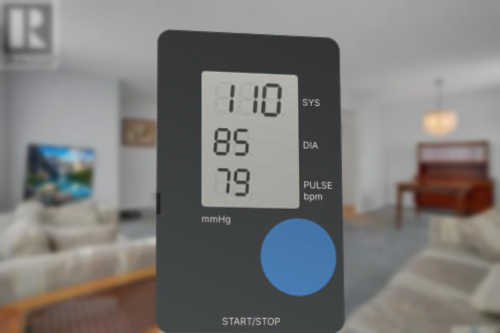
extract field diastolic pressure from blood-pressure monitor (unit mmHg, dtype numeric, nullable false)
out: 85 mmHg
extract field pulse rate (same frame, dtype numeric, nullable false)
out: 79 bpm
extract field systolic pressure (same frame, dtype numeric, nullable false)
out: 110 mmHg
